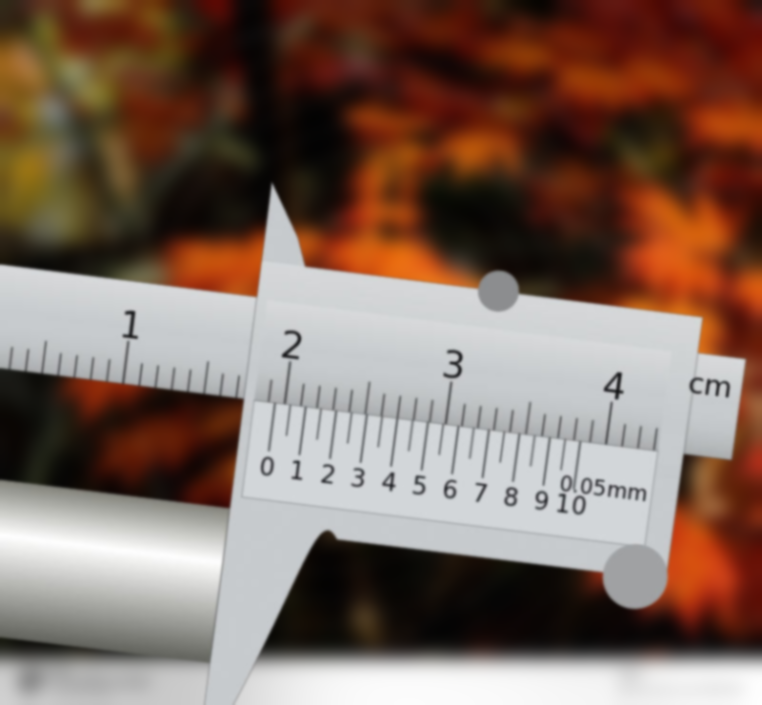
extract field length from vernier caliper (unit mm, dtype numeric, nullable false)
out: 19.4 mm
